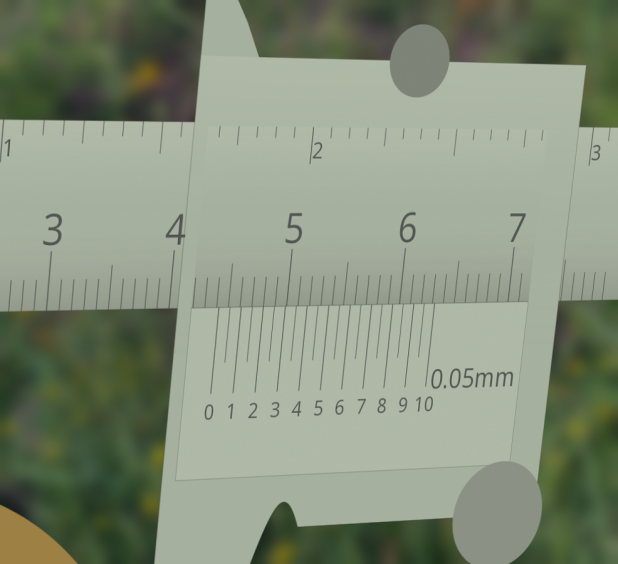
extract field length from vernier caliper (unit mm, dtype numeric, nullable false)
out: 44.2 mm
